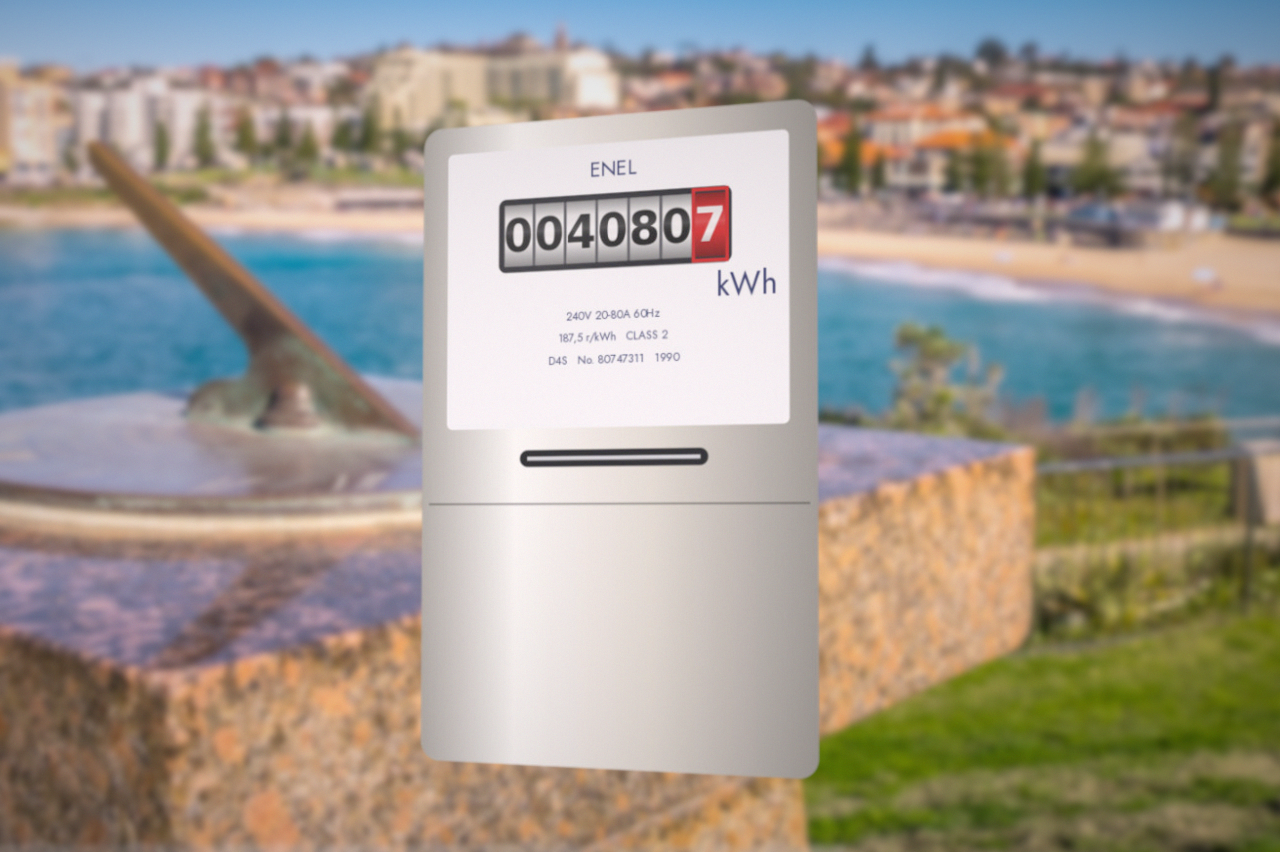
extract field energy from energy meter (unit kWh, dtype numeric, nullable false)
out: 4080.7 kWh
